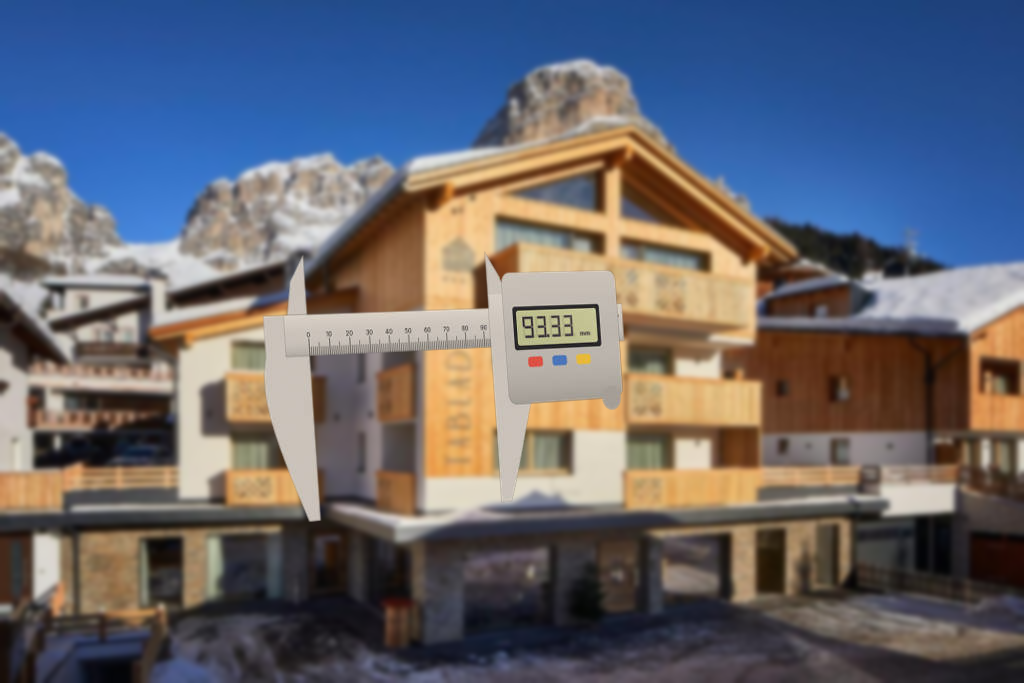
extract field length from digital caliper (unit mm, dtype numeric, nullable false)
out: 93.33 mm
